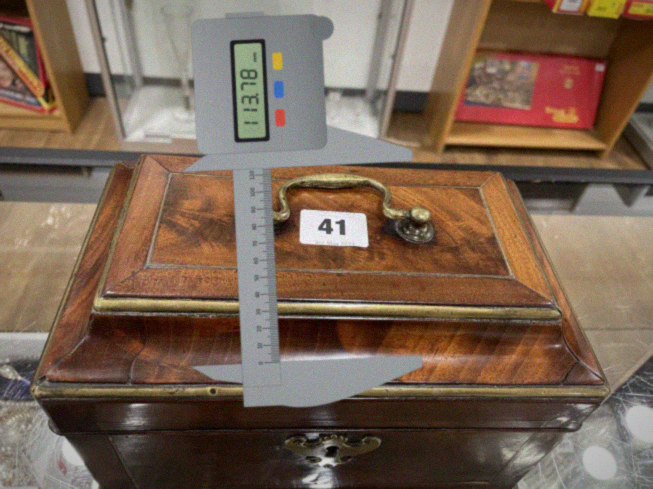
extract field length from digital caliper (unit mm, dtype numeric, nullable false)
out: 113.78 mm
